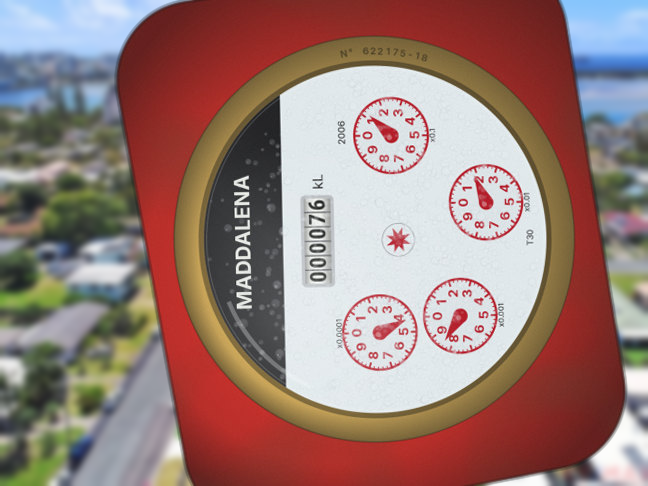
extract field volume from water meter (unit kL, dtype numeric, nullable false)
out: 76.1184 kL
